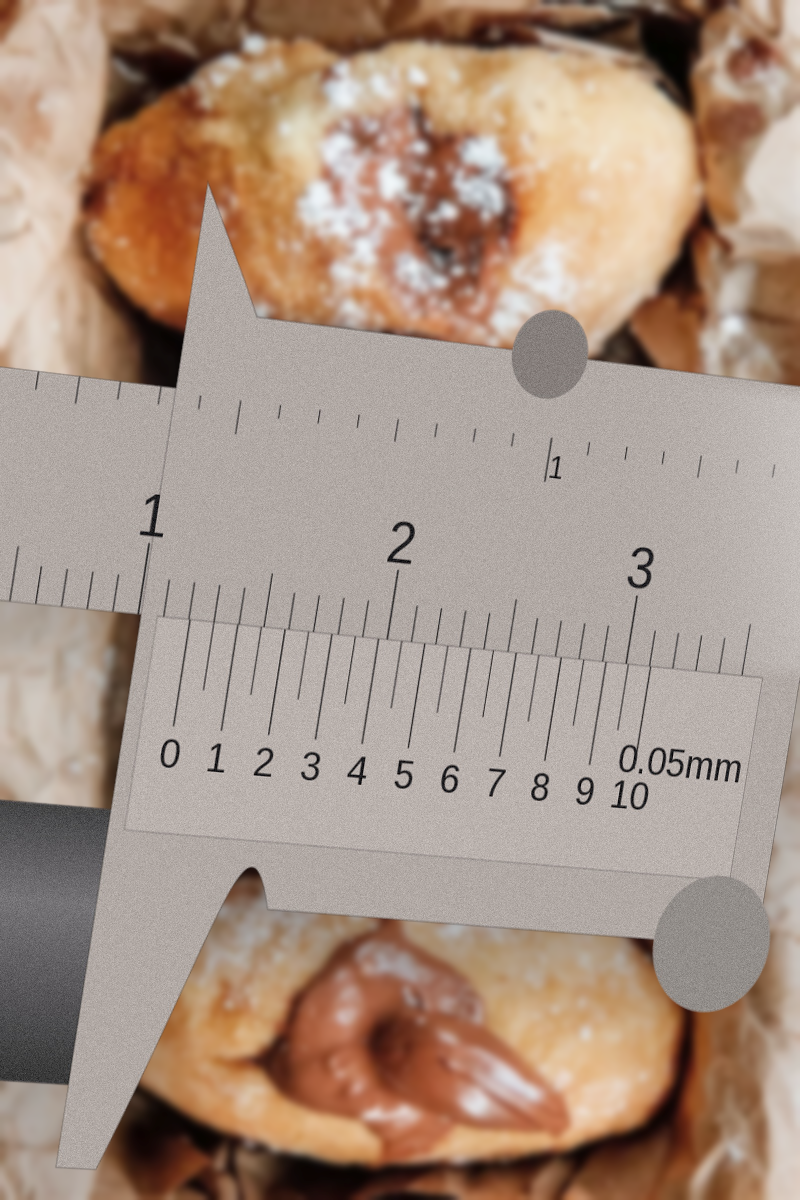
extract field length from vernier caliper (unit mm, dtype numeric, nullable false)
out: 12.05 mm
